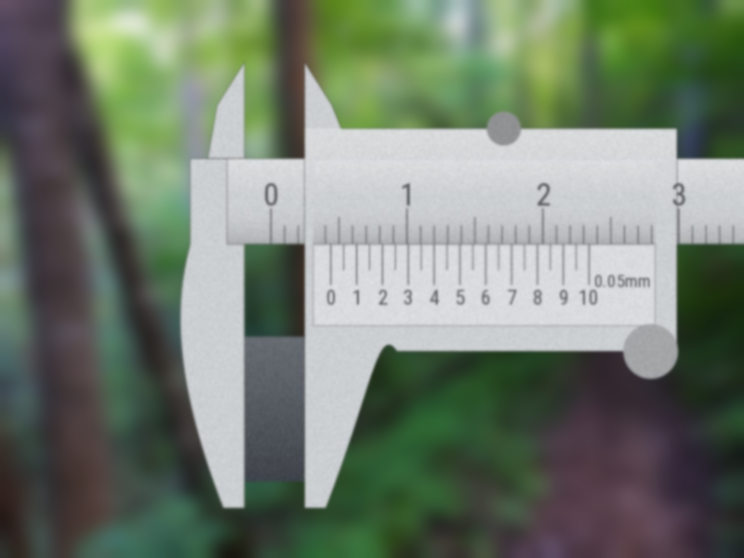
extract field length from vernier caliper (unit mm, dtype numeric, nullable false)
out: 4.4 mm
